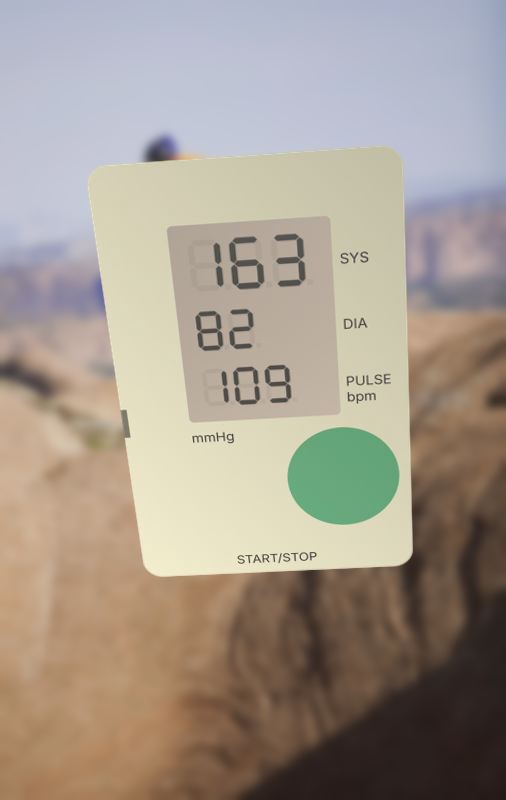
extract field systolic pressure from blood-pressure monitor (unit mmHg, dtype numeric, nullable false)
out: 163 mmHg
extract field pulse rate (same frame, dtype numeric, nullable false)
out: 109 bpm
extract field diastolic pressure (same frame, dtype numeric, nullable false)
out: 82 mmHg
